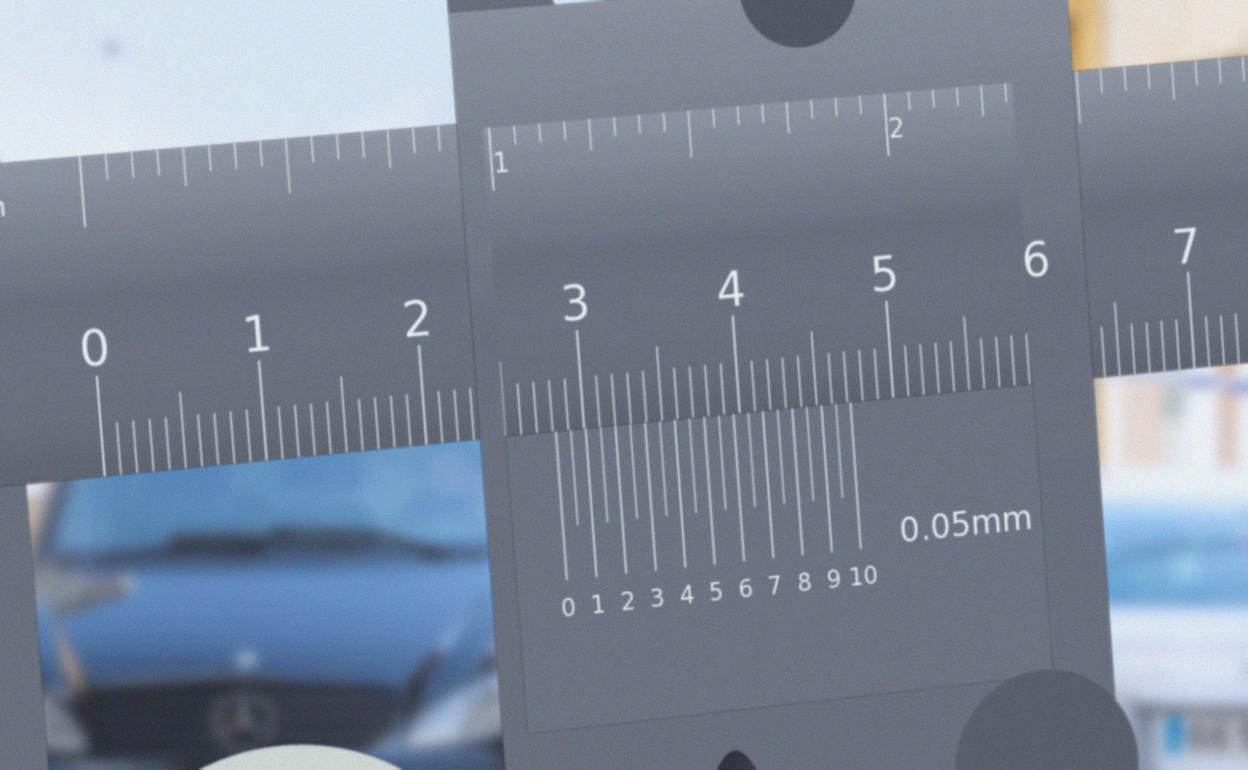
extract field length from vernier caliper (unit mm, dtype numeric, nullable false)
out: 28.2 mm
